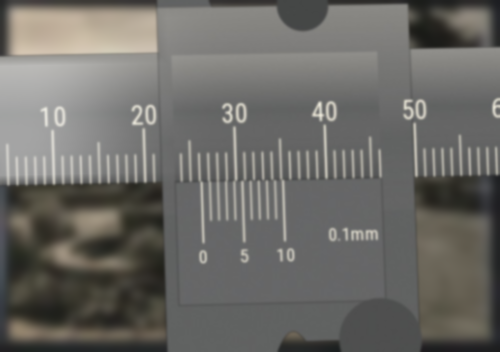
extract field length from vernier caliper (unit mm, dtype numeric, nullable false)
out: 26.2 mm
